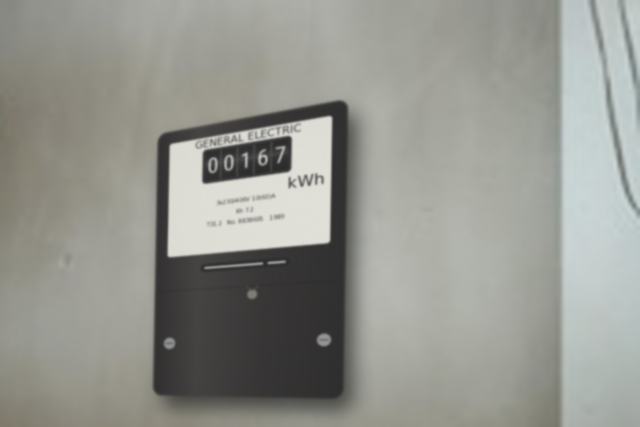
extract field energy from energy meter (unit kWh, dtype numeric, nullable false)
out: 167 kWh
